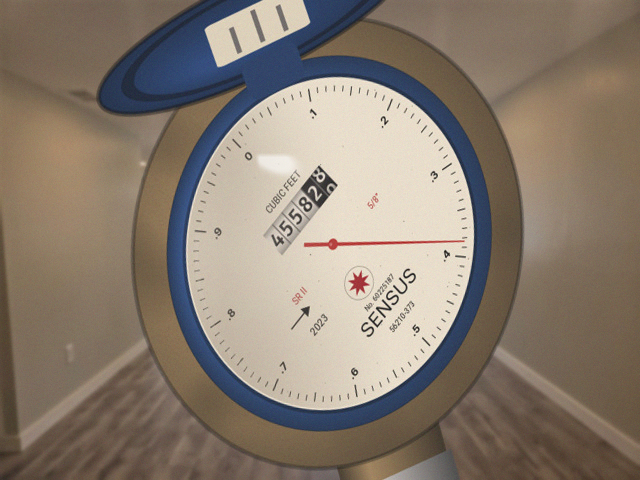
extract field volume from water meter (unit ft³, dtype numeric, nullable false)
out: 455828.38 ft³
